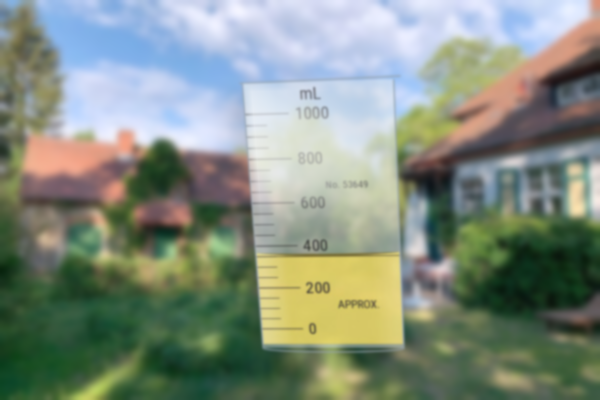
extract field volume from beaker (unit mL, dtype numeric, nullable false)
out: 350 mL
